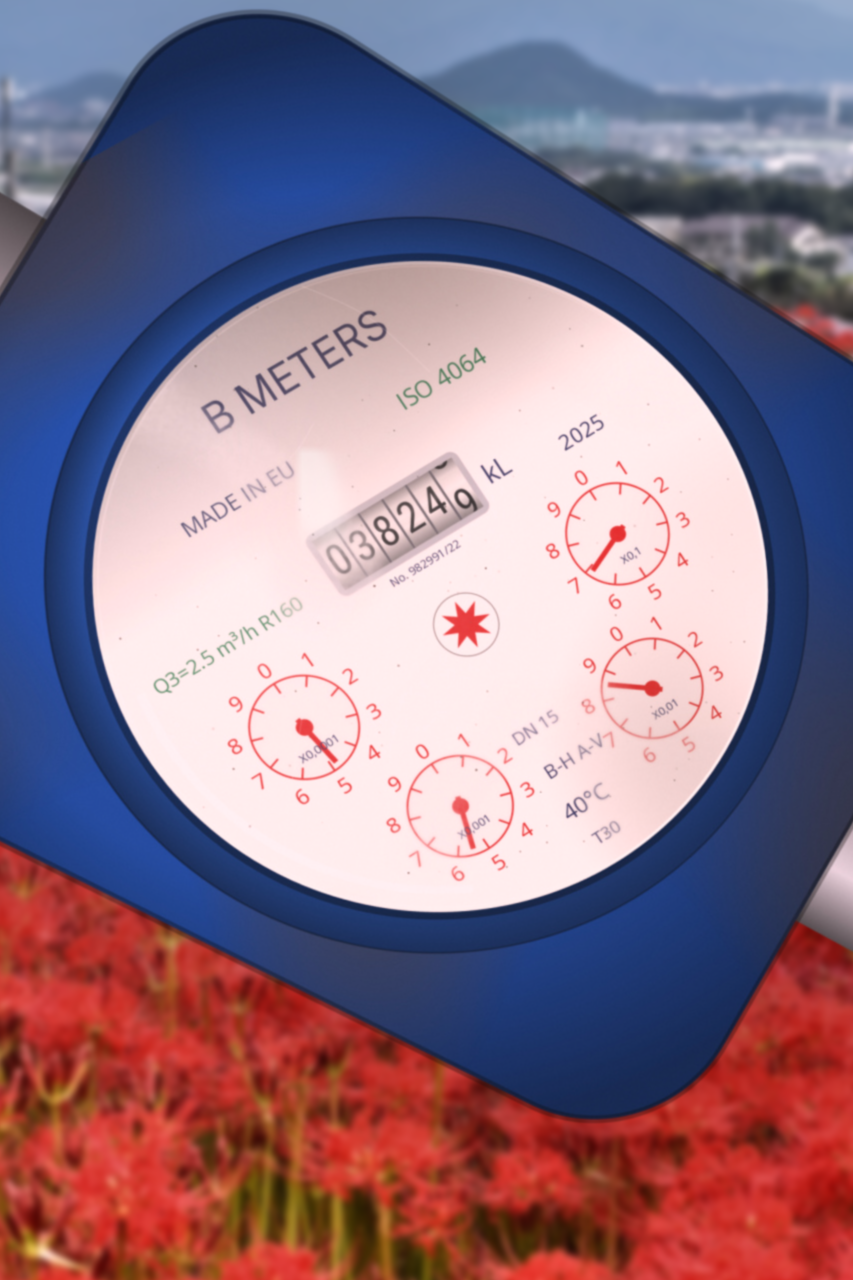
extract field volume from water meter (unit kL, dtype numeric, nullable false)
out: 38248.6854 kL
